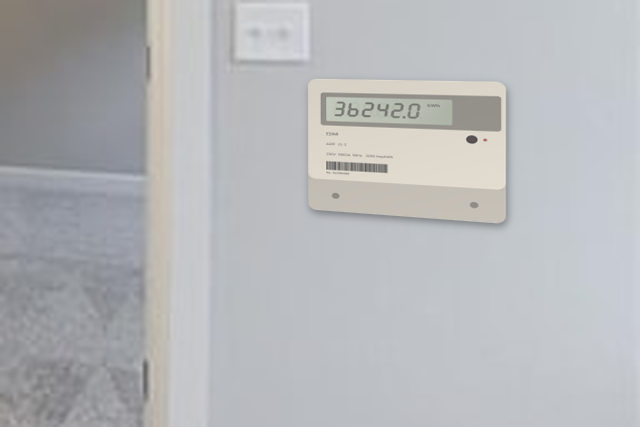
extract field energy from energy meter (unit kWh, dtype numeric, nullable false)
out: 36242.0 kWh
